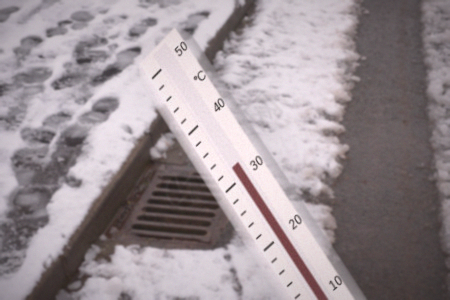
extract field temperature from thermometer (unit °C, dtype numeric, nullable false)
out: 32 °C
